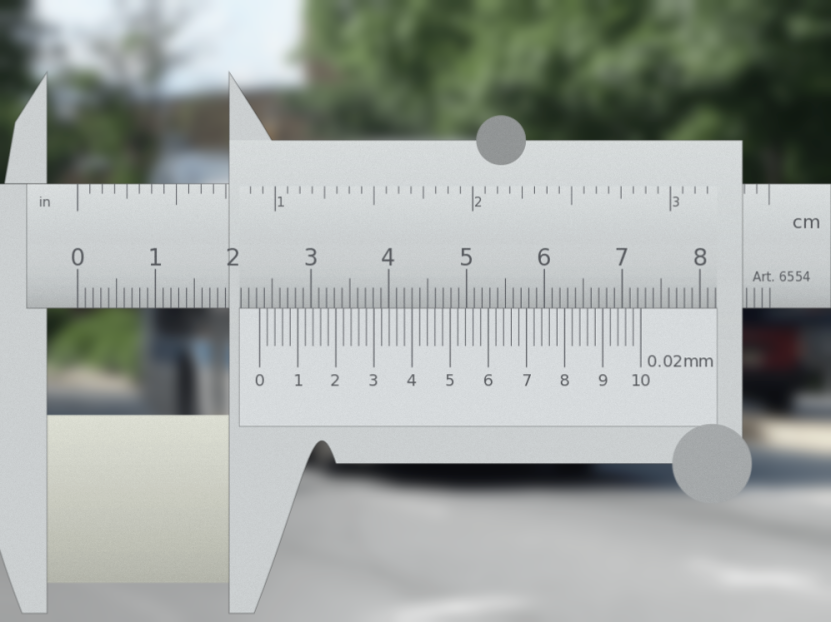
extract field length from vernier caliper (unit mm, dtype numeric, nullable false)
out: 23.4 mm
